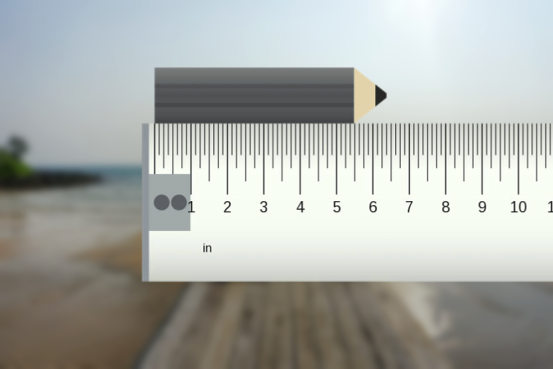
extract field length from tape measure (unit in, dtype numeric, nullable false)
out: 6.375 in
